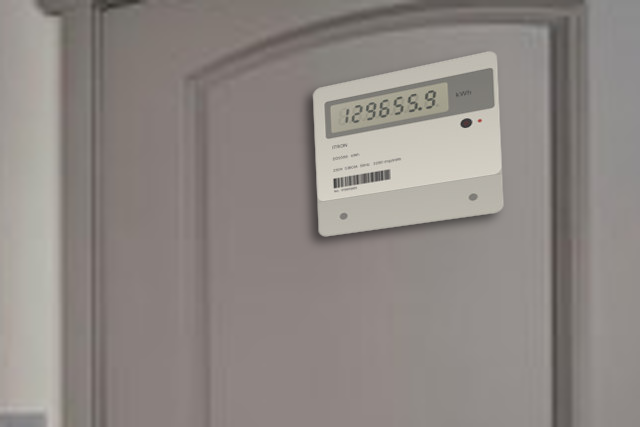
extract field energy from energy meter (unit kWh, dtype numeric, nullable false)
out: 129655.9 kWh
